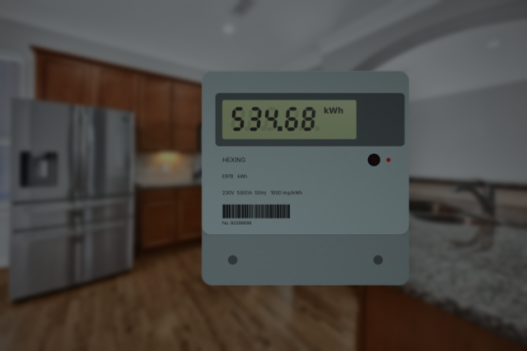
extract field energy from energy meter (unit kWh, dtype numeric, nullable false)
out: 534.68 kWh
